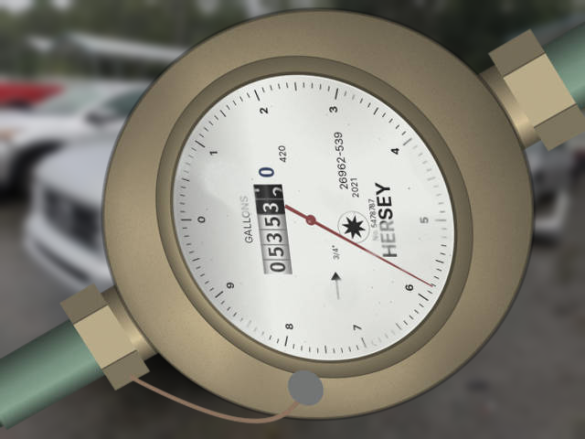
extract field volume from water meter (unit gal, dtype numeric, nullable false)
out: 535315.8 gal
